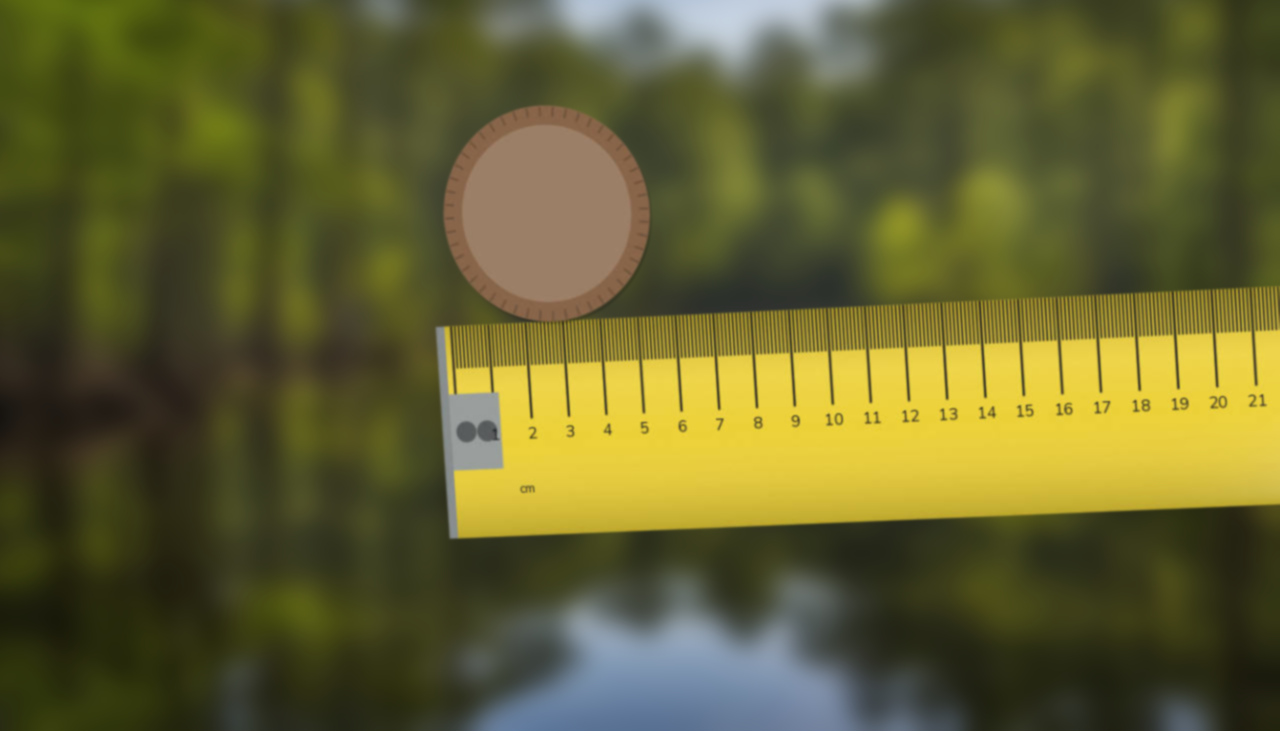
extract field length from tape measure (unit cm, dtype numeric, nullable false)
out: 5.5 cm
